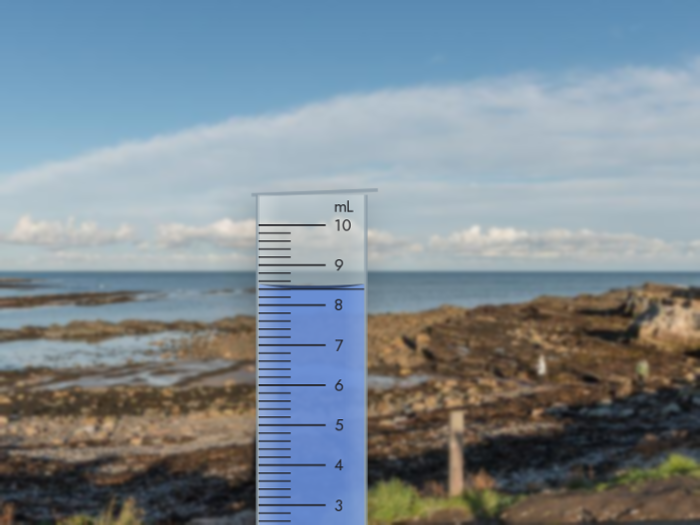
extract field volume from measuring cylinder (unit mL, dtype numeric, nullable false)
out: 8.4 mL
